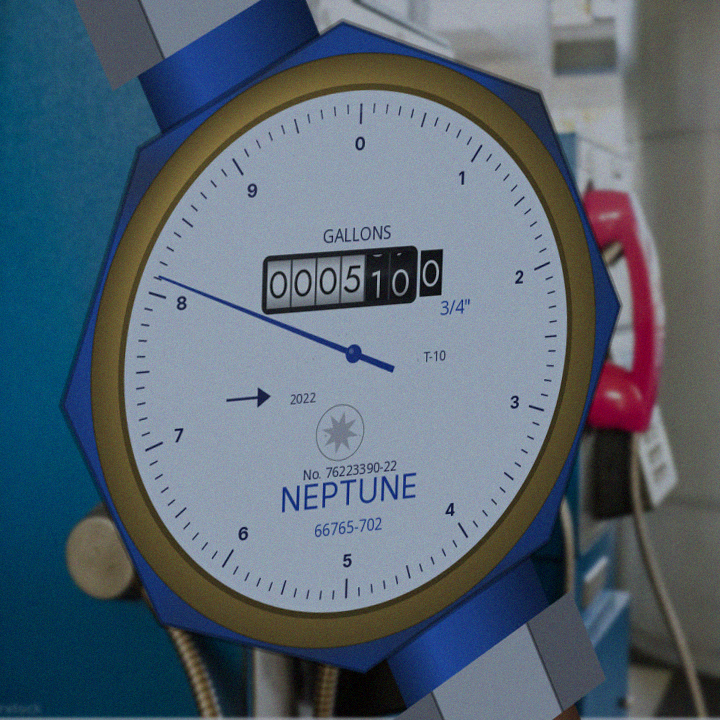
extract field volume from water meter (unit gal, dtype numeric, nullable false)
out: 5098.1 gal
